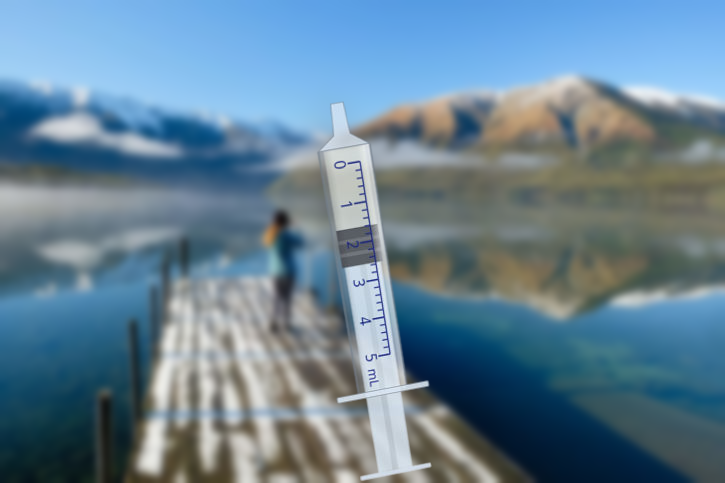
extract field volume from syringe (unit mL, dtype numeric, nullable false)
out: 1.6 mL
